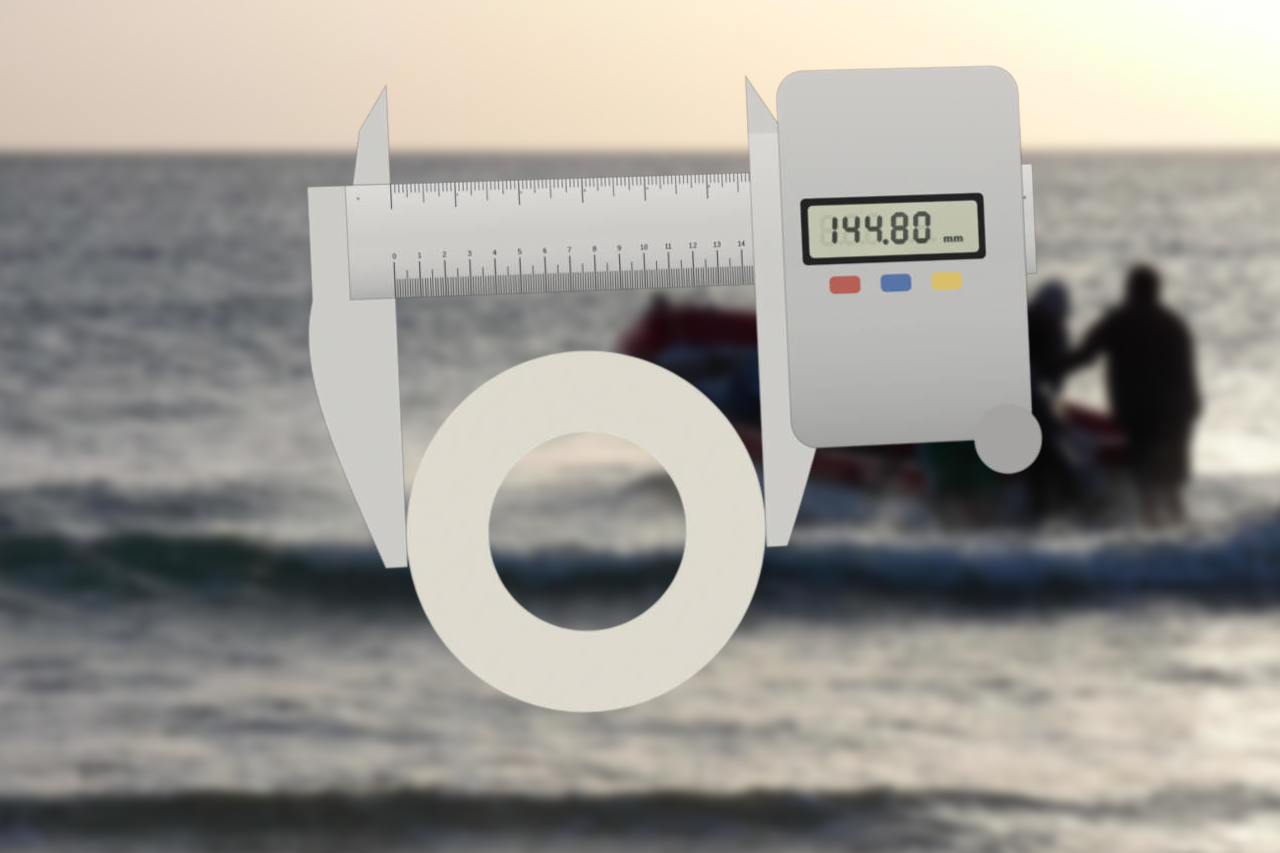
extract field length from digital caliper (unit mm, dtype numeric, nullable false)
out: 144.80 mm
